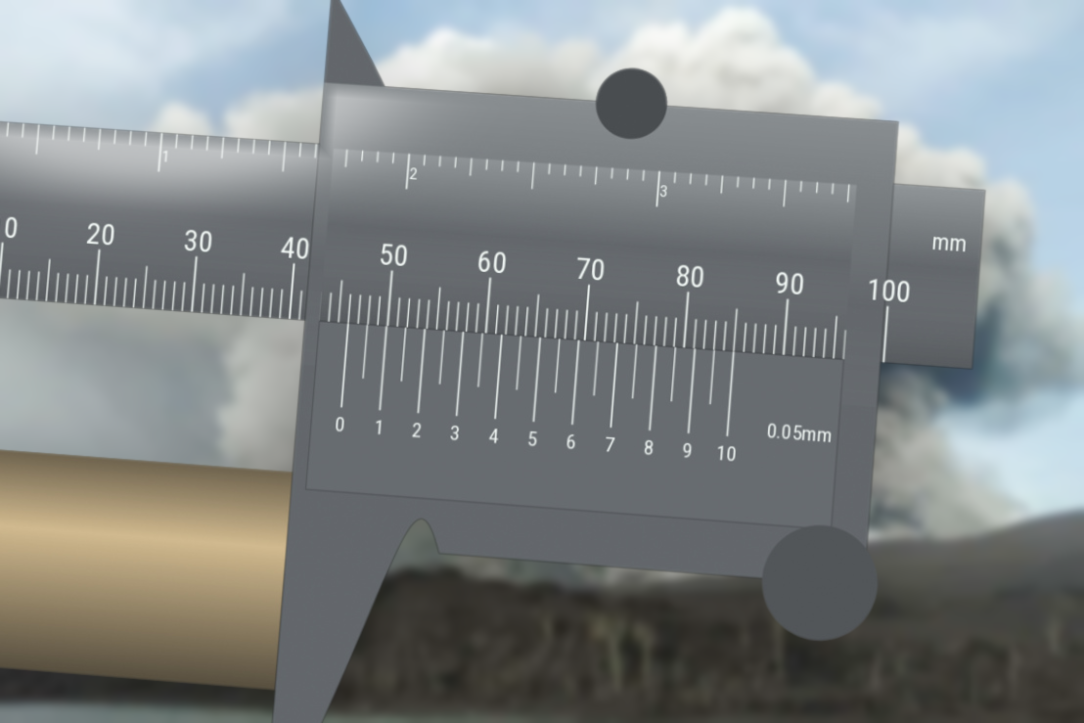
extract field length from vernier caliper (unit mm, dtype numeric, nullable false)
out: 46.0 mm
